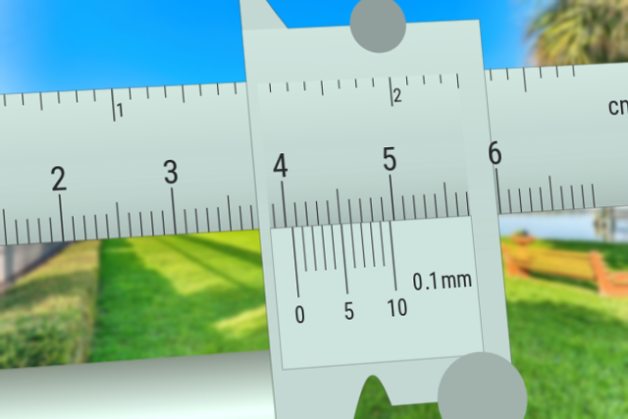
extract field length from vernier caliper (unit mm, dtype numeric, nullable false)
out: 40.6 mm
